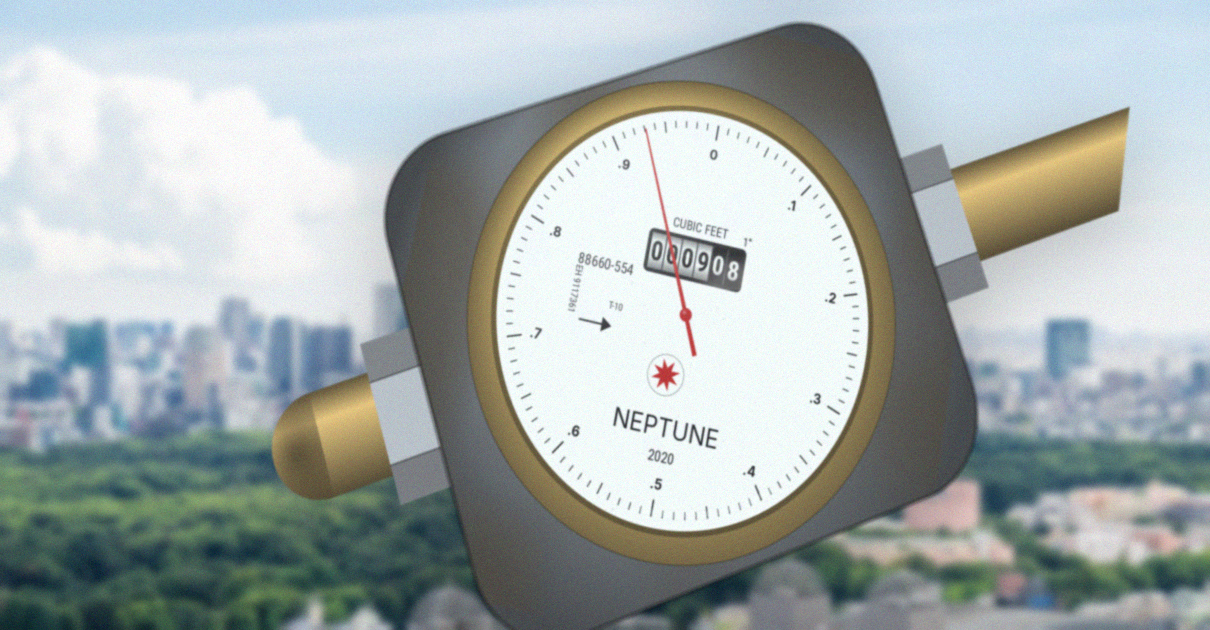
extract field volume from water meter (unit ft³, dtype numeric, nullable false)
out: 907.93 ft³
